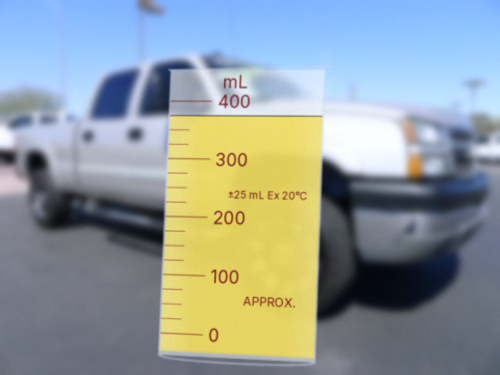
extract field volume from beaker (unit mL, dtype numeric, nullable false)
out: 375 mL
